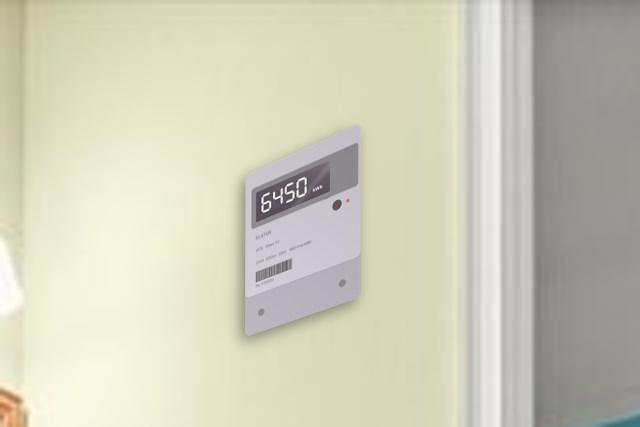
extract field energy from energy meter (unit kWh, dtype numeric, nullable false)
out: 6450 kWh
